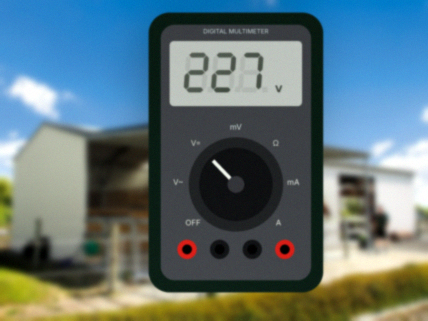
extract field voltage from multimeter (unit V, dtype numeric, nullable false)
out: 227 V
